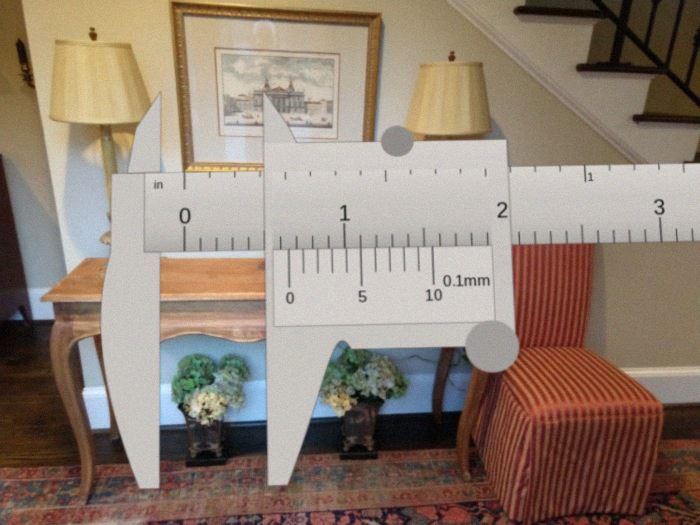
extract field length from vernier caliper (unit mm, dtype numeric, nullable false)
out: 6.5 mm
